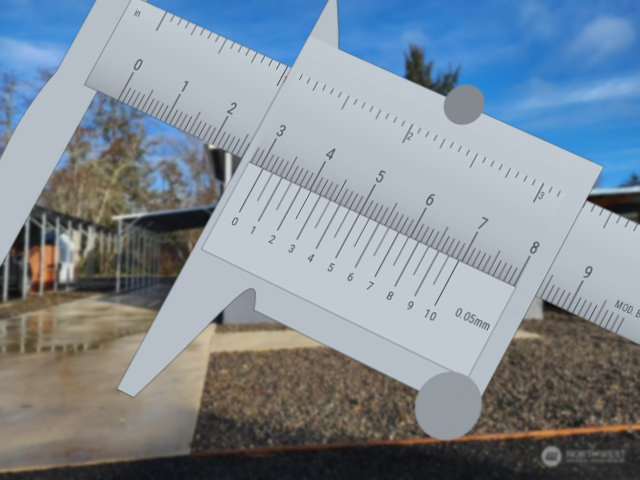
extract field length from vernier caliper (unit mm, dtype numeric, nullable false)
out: 30.5 mm
